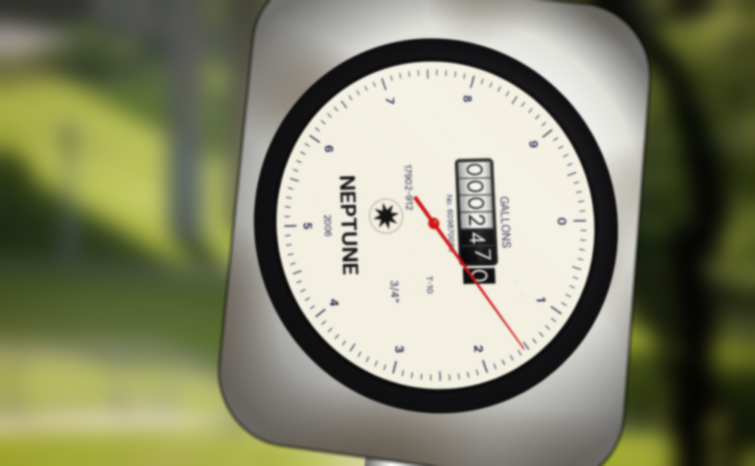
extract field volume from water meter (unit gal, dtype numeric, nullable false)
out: 2471.5 gal
